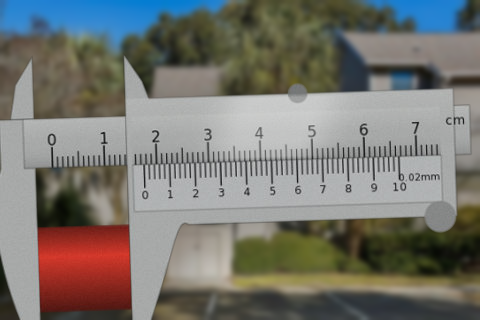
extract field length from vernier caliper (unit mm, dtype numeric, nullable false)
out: 17.6 mm
